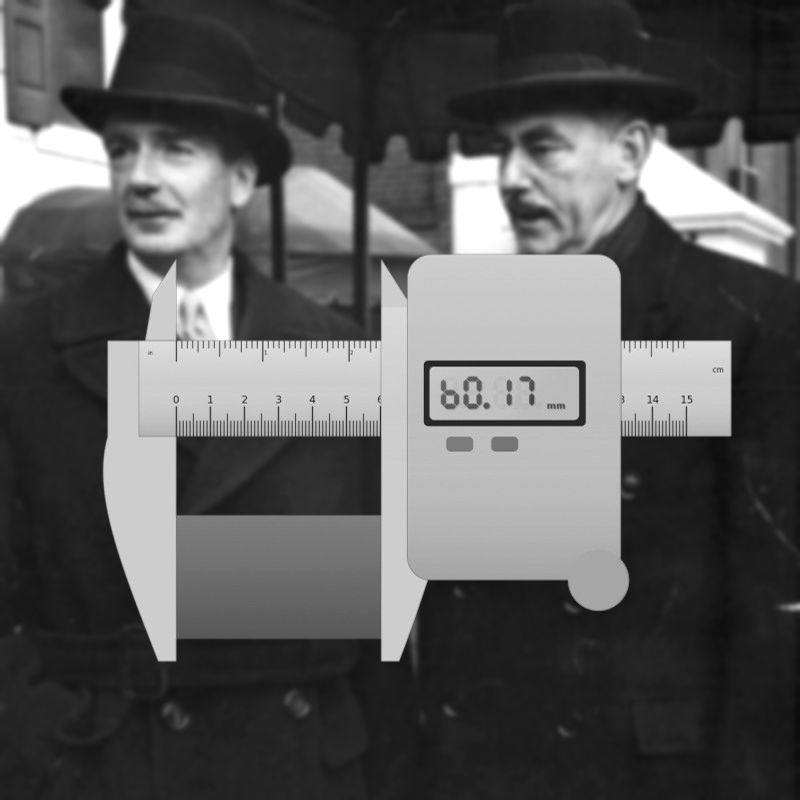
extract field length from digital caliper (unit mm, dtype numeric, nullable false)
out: 60.17 mm
